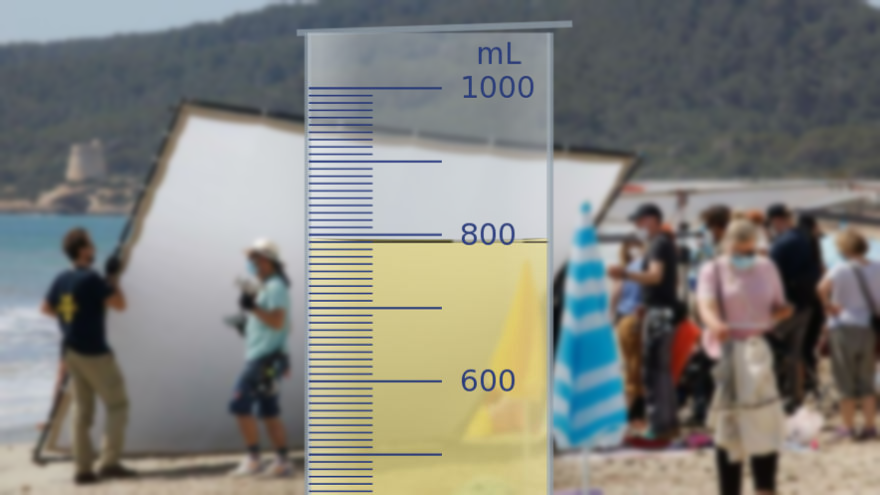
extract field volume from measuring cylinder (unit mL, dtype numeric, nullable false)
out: 790 mL
